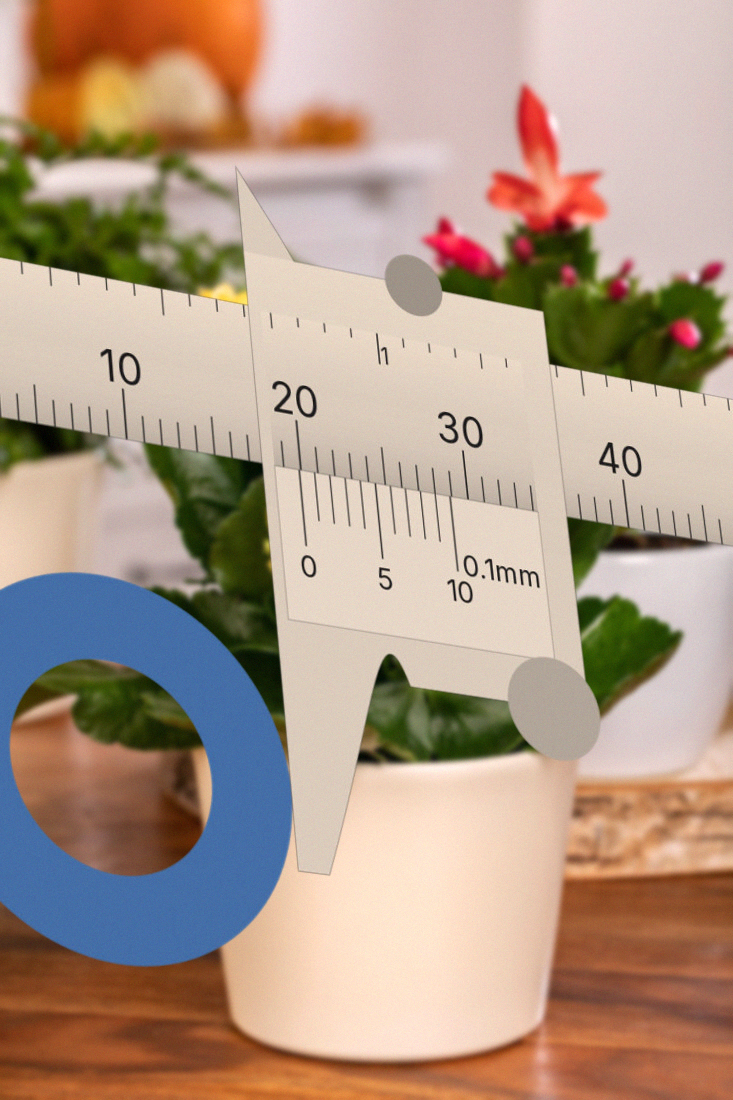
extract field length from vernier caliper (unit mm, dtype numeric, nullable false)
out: 19.9 mm
